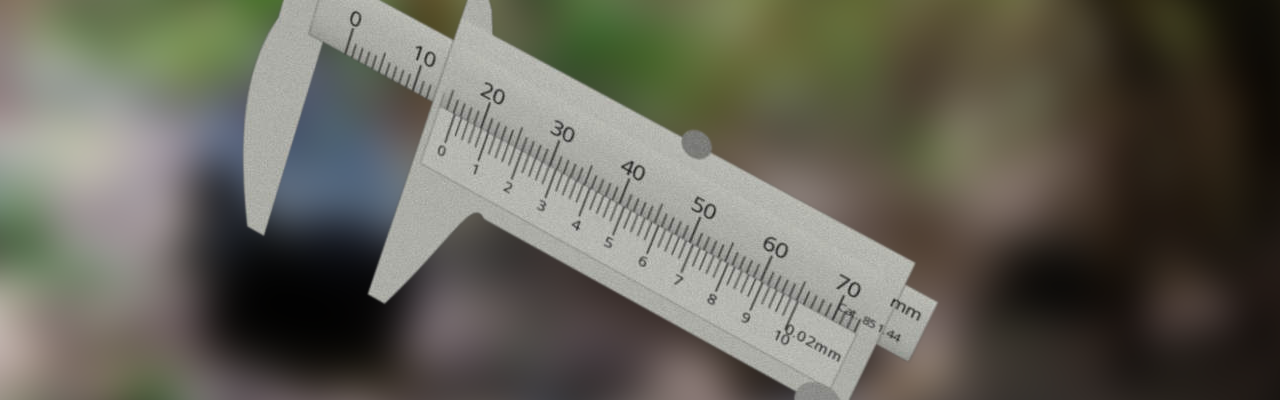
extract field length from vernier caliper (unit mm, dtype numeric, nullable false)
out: 16.2 mm
